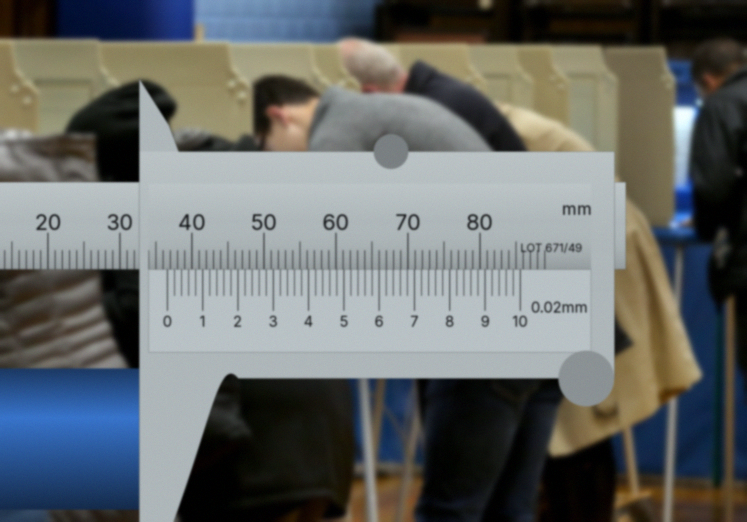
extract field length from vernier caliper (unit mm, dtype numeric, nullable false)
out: 36.6 mm
